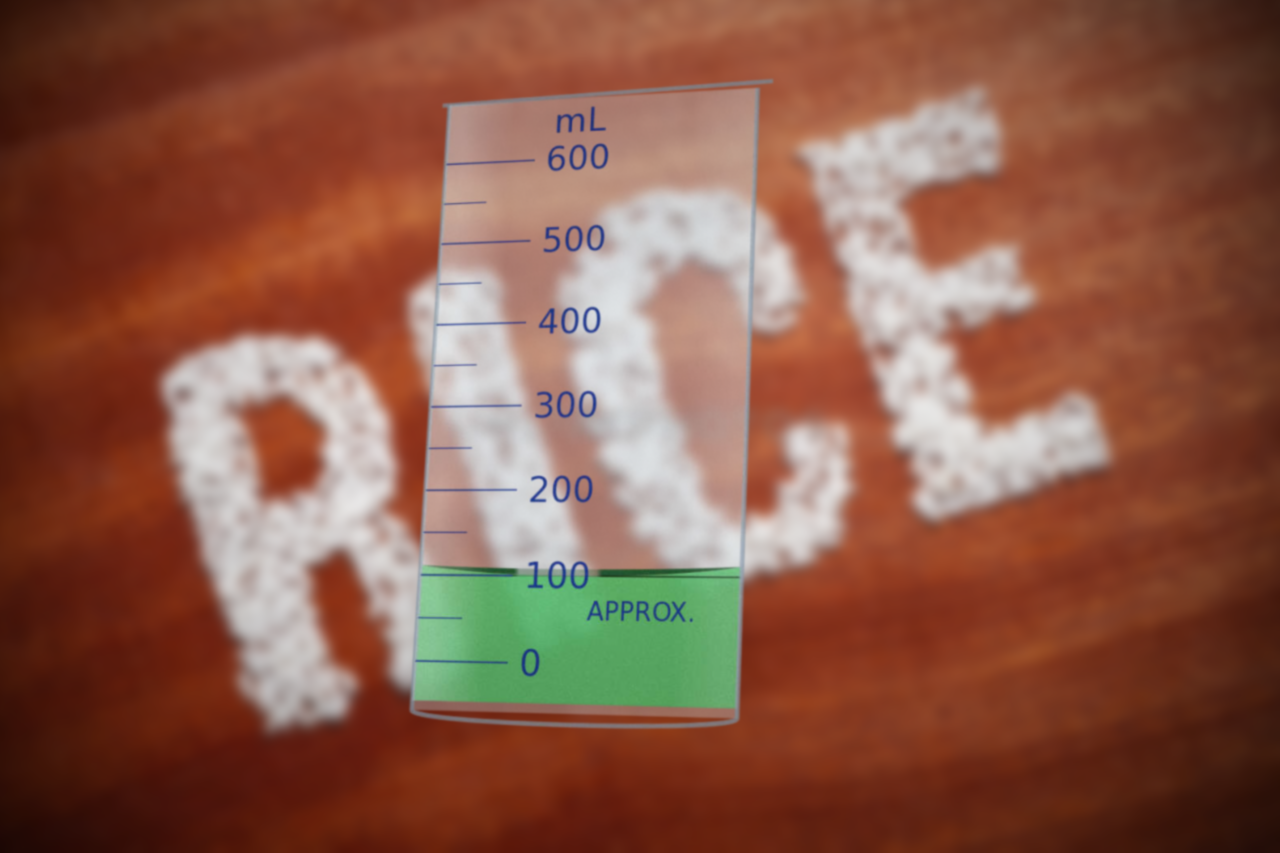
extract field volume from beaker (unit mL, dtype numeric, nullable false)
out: 100 mL
